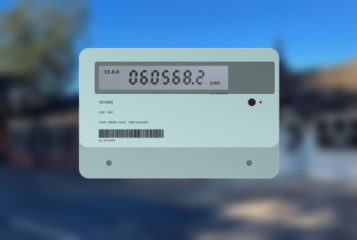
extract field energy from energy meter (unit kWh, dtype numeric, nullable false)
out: 60568.2 kWh
